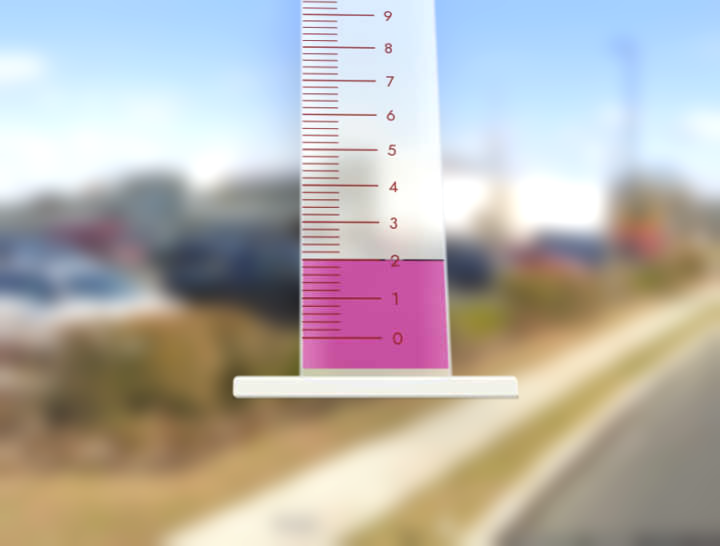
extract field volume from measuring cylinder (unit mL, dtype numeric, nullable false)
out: 2 mL
